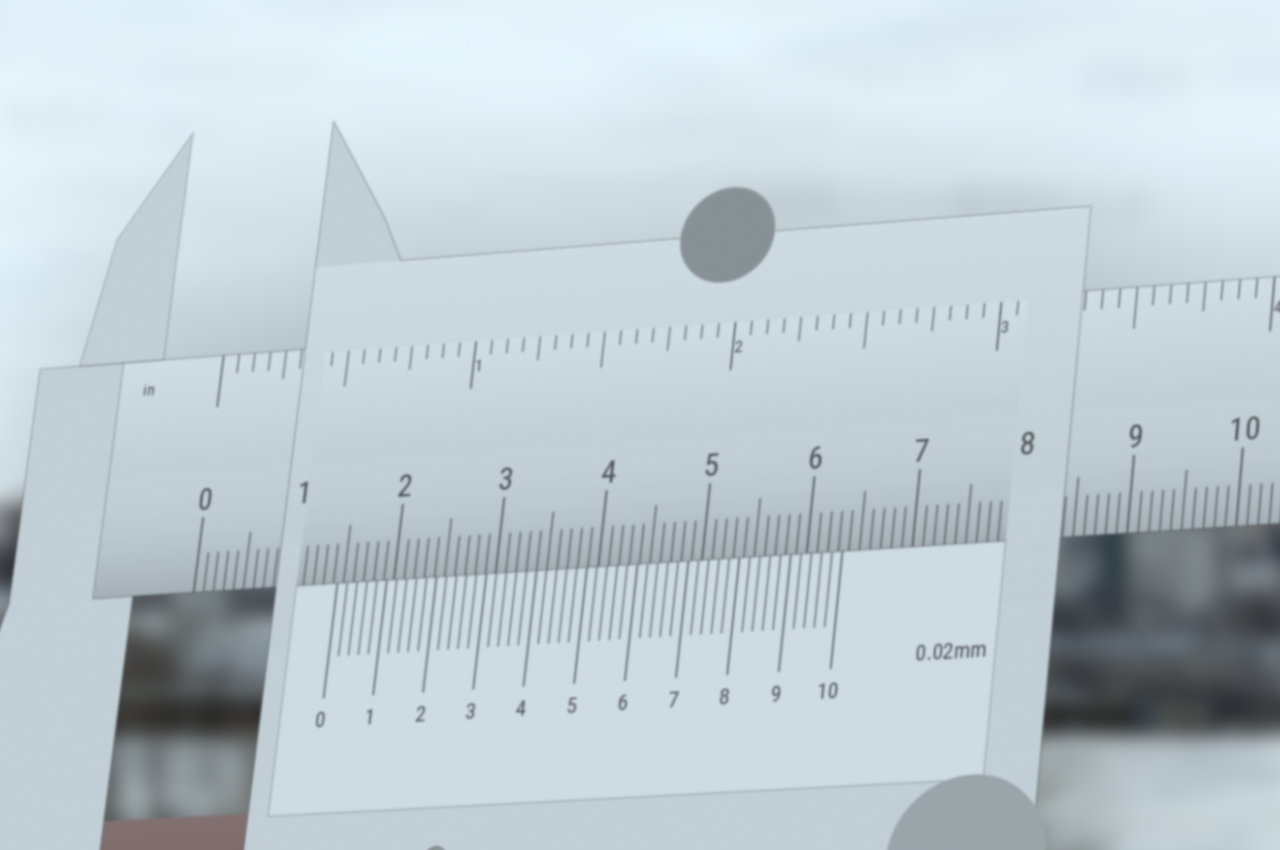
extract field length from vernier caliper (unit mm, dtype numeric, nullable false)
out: 14.4 mm
